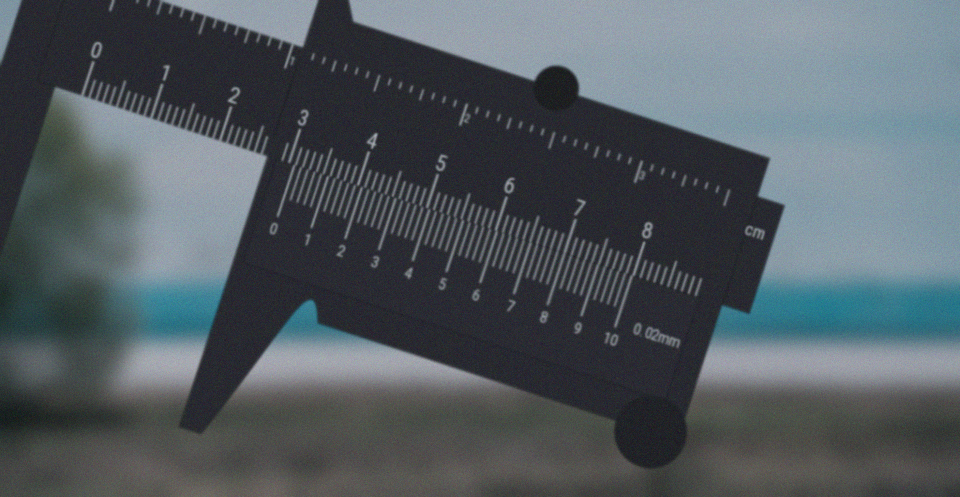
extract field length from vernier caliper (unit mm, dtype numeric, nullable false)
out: 30.8 mm
